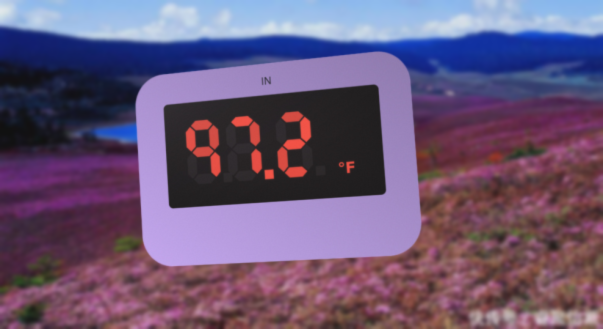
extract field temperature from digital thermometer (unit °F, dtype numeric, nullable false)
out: 97.2 °F
